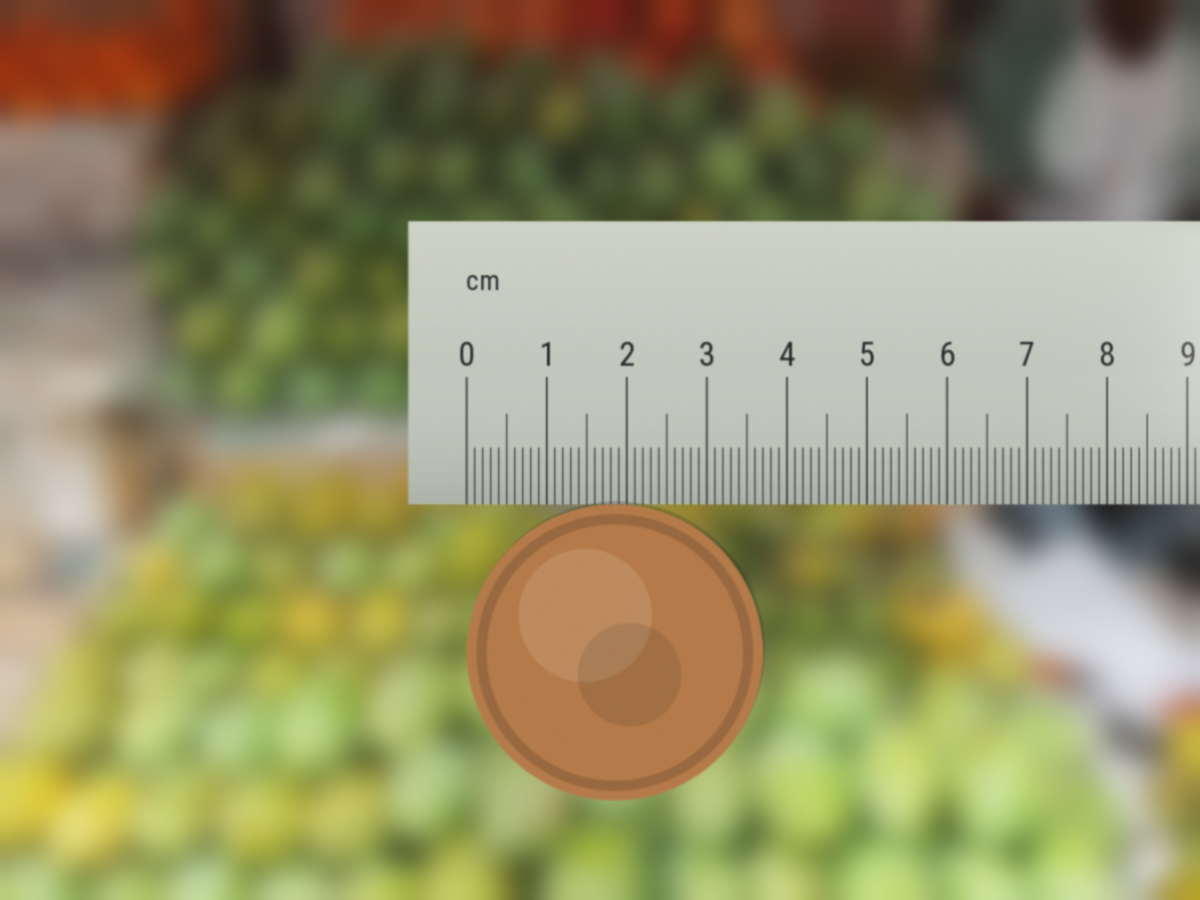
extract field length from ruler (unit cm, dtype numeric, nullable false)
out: 3.7 cm
